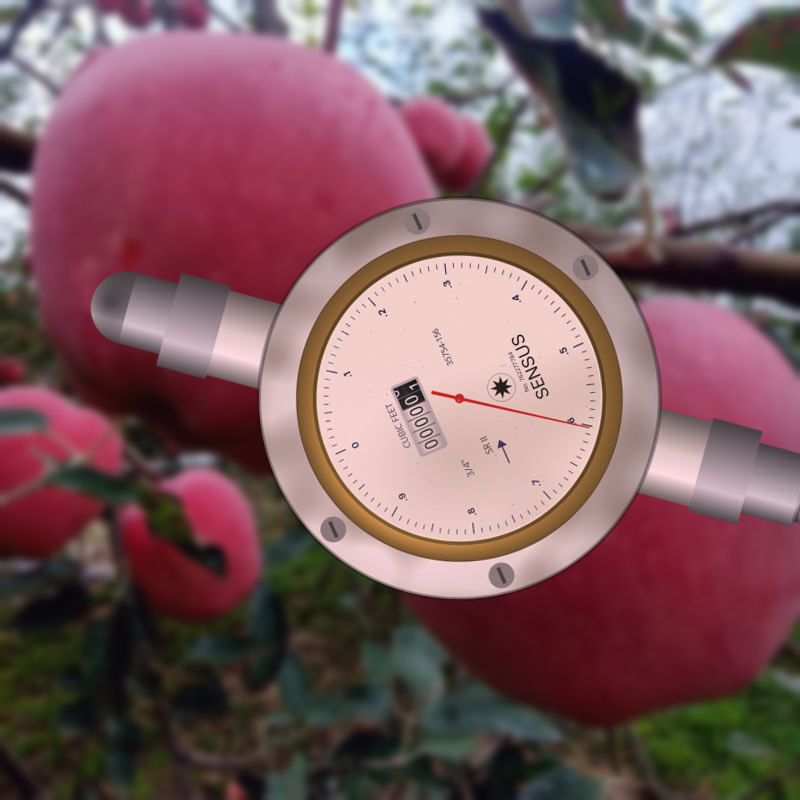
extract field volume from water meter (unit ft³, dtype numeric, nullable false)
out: 0.60 ft³
